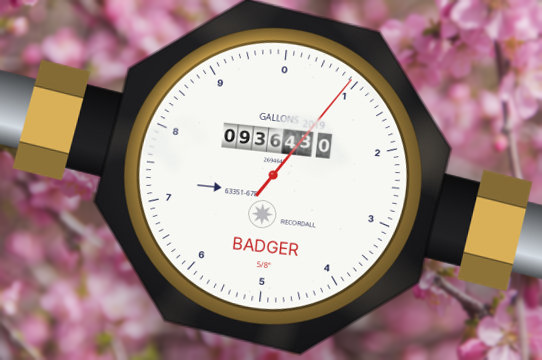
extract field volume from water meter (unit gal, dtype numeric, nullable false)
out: 936430.9 gal
